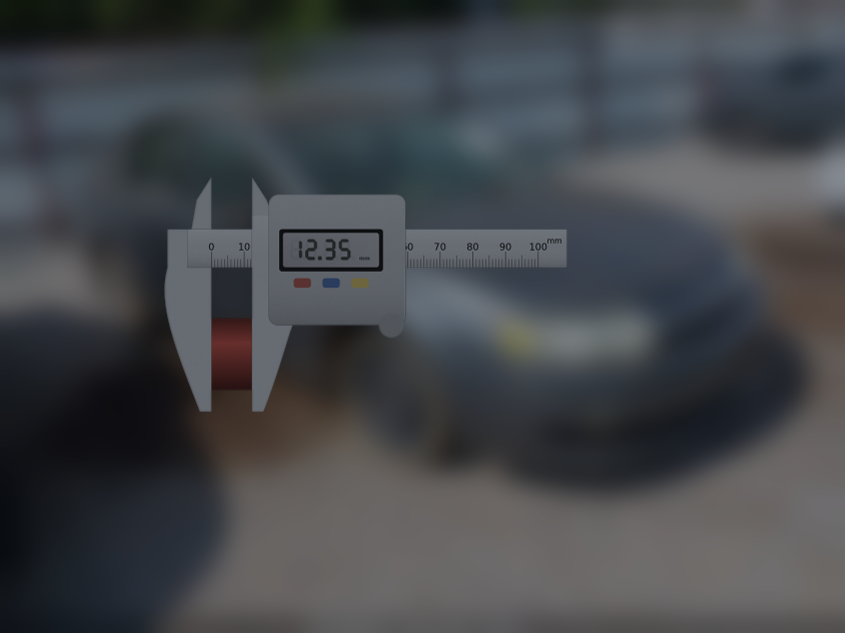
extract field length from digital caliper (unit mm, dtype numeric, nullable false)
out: 12.35 mm
